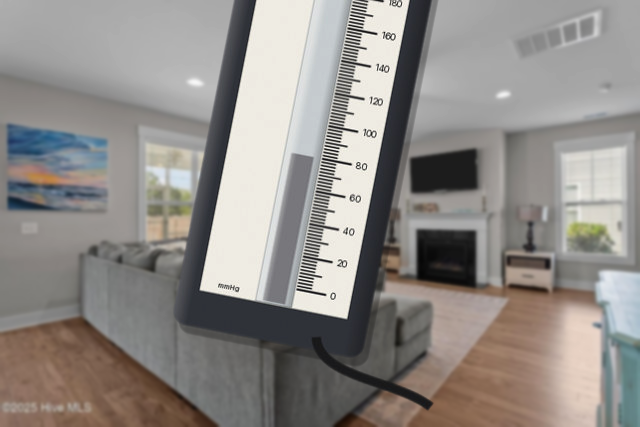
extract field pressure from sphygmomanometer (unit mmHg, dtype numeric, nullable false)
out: 80 mmHg
